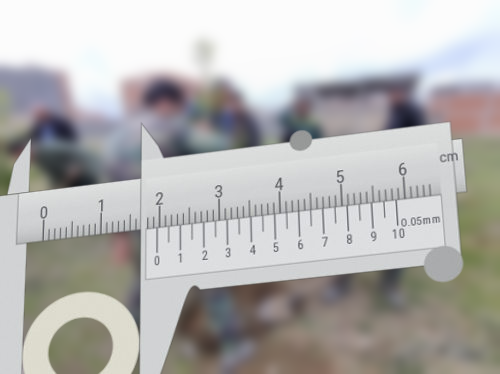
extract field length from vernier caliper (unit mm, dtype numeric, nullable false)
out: 19.6 mm
